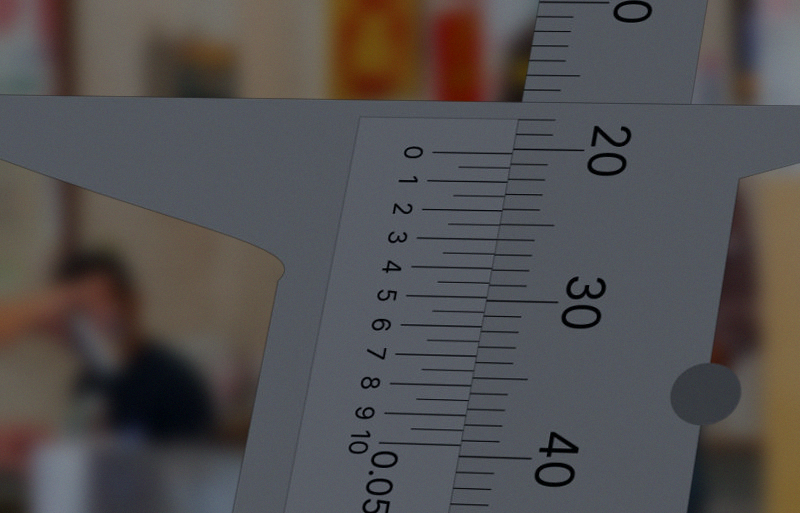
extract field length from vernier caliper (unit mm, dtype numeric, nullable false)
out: 20.3 mm
